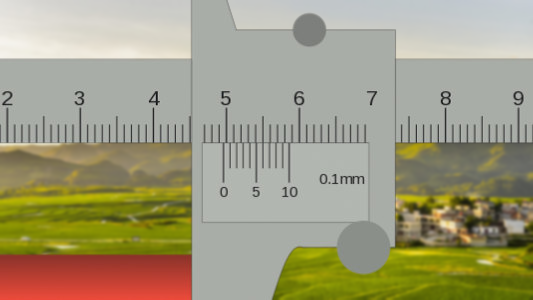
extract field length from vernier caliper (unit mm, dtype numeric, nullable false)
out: 49.6 mm
